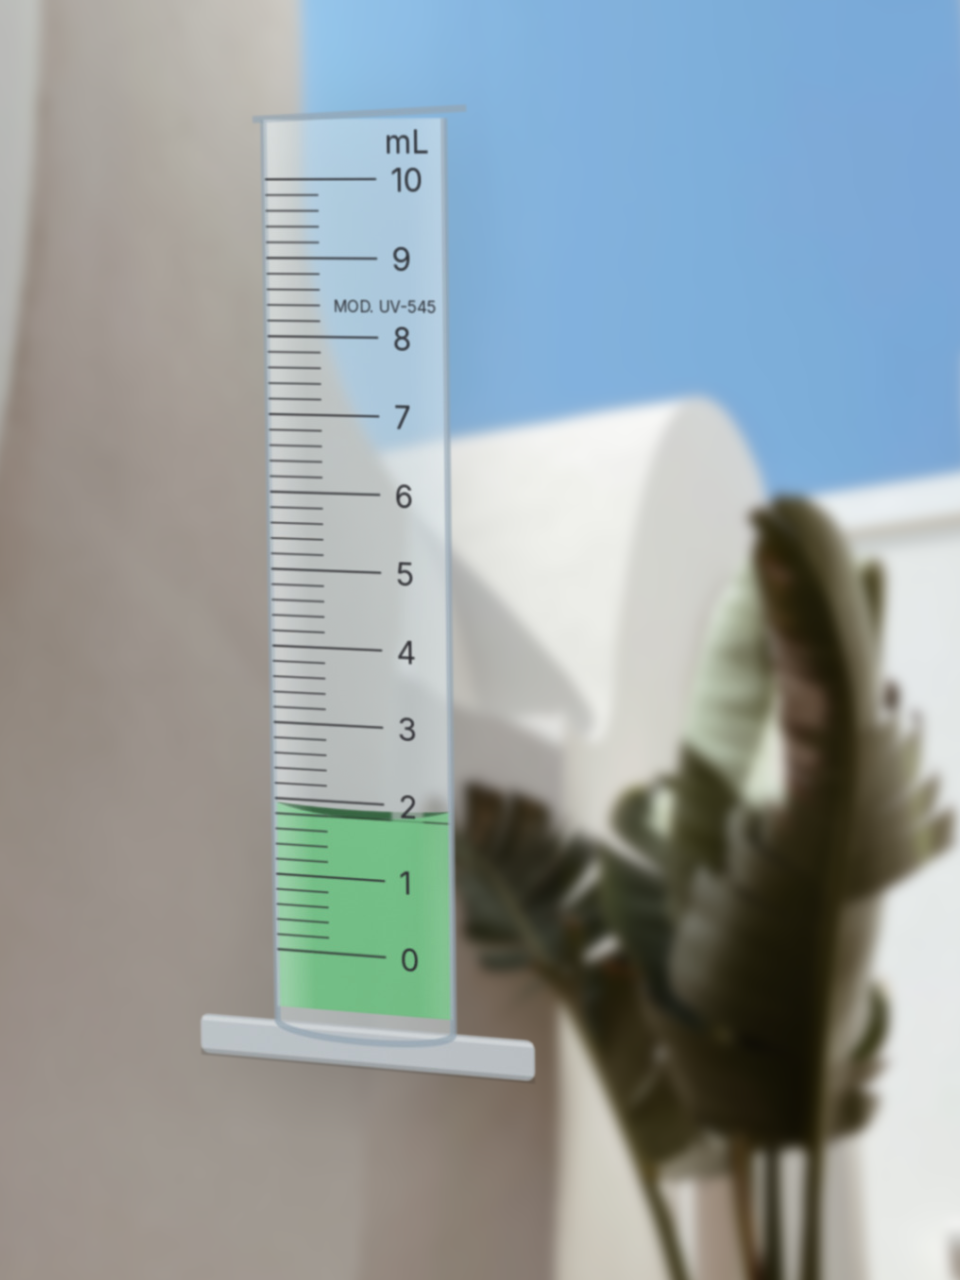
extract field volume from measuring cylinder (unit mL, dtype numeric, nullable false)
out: 1.8 mL
